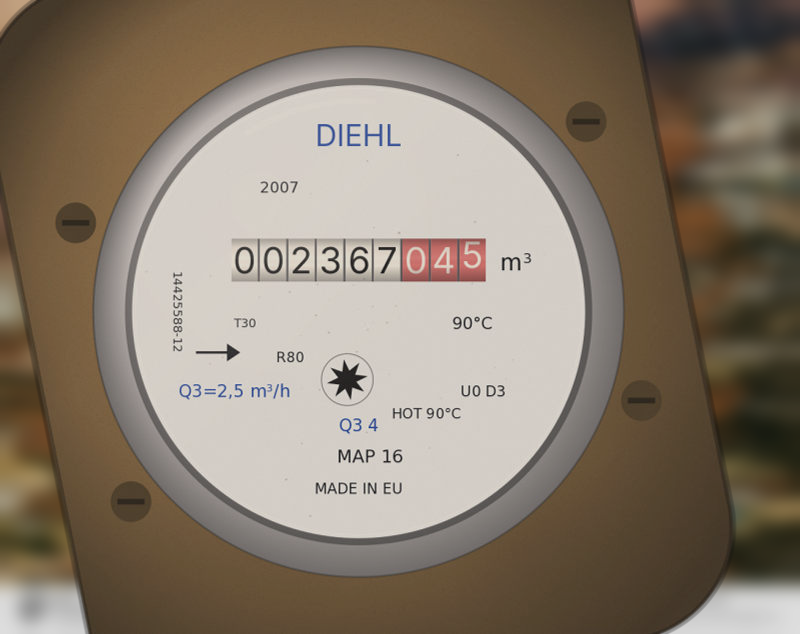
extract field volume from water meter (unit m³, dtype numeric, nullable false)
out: 2367.045 m³
